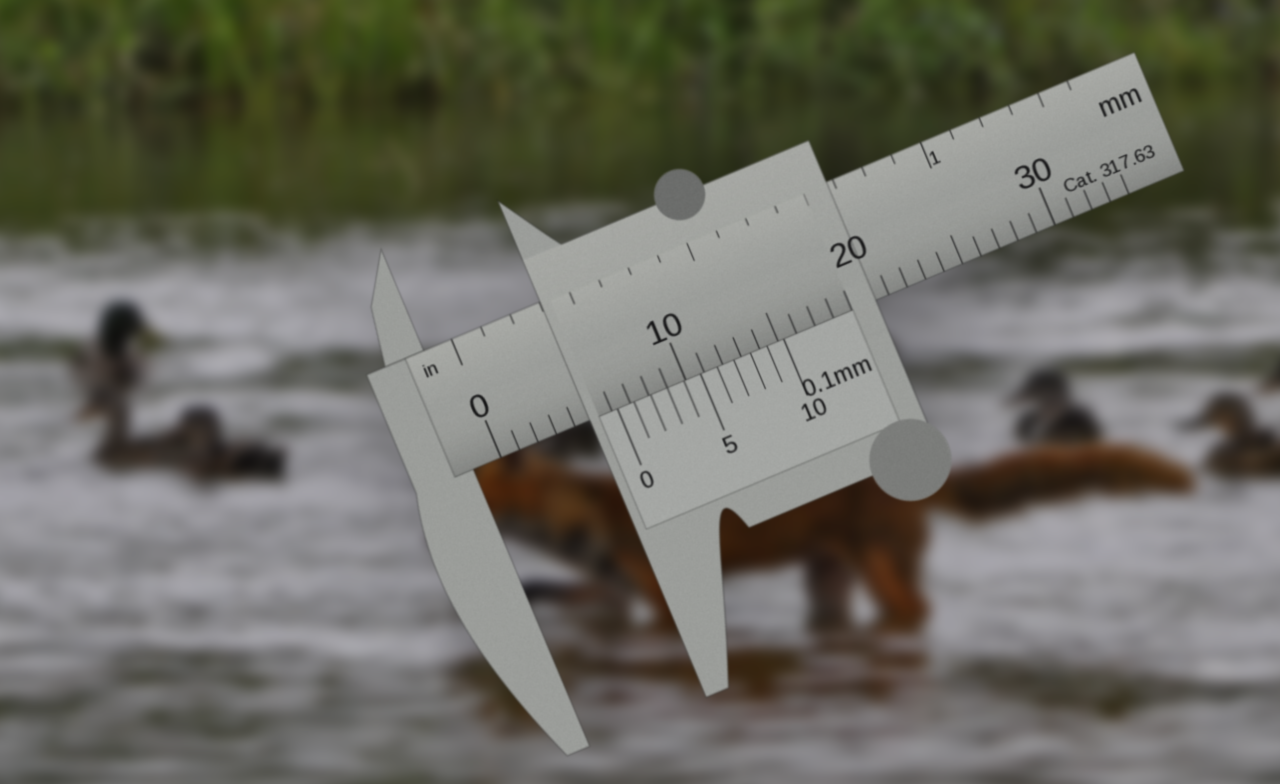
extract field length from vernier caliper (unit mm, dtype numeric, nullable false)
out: 6.3 mm
